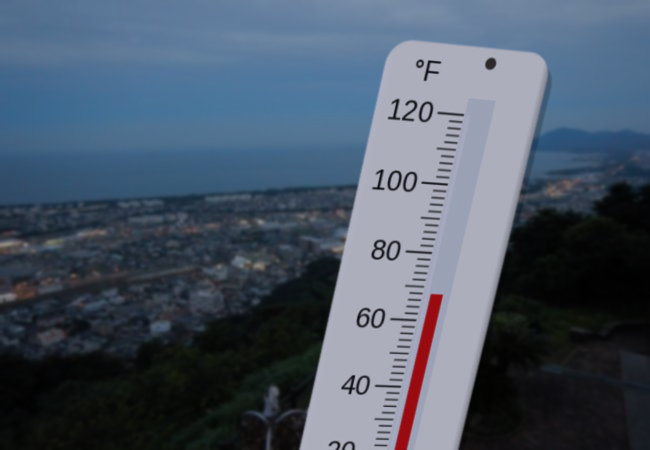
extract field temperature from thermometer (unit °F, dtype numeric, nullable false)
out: 68 °F
